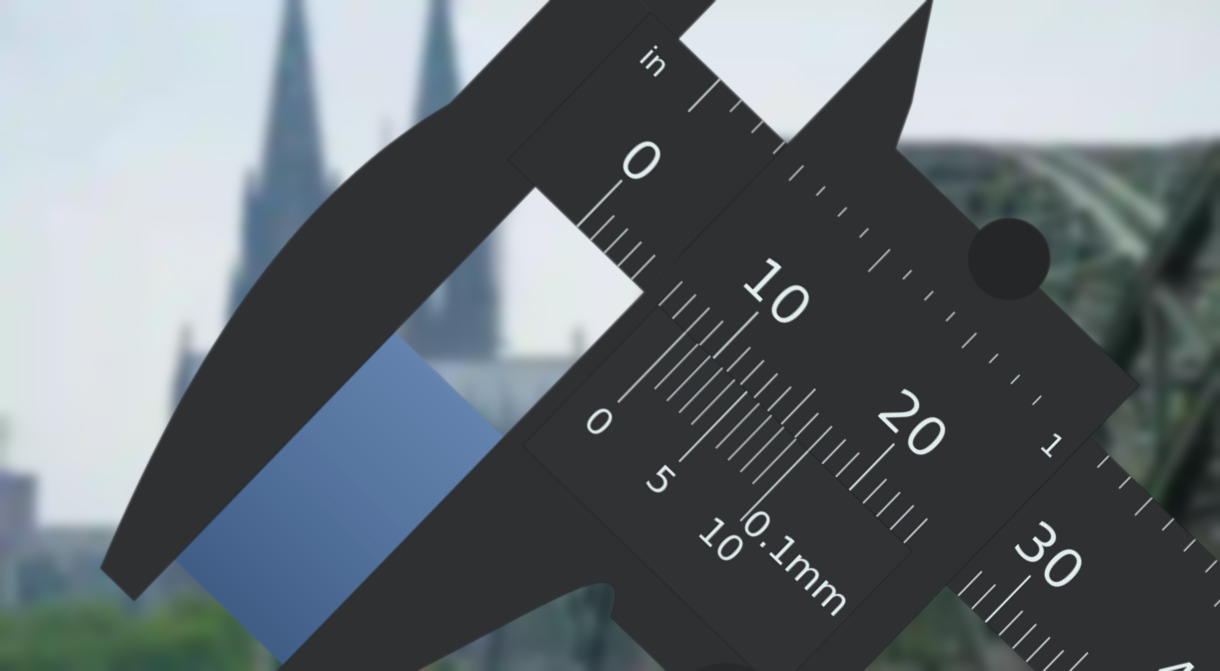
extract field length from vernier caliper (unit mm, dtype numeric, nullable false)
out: 8.0 mm
